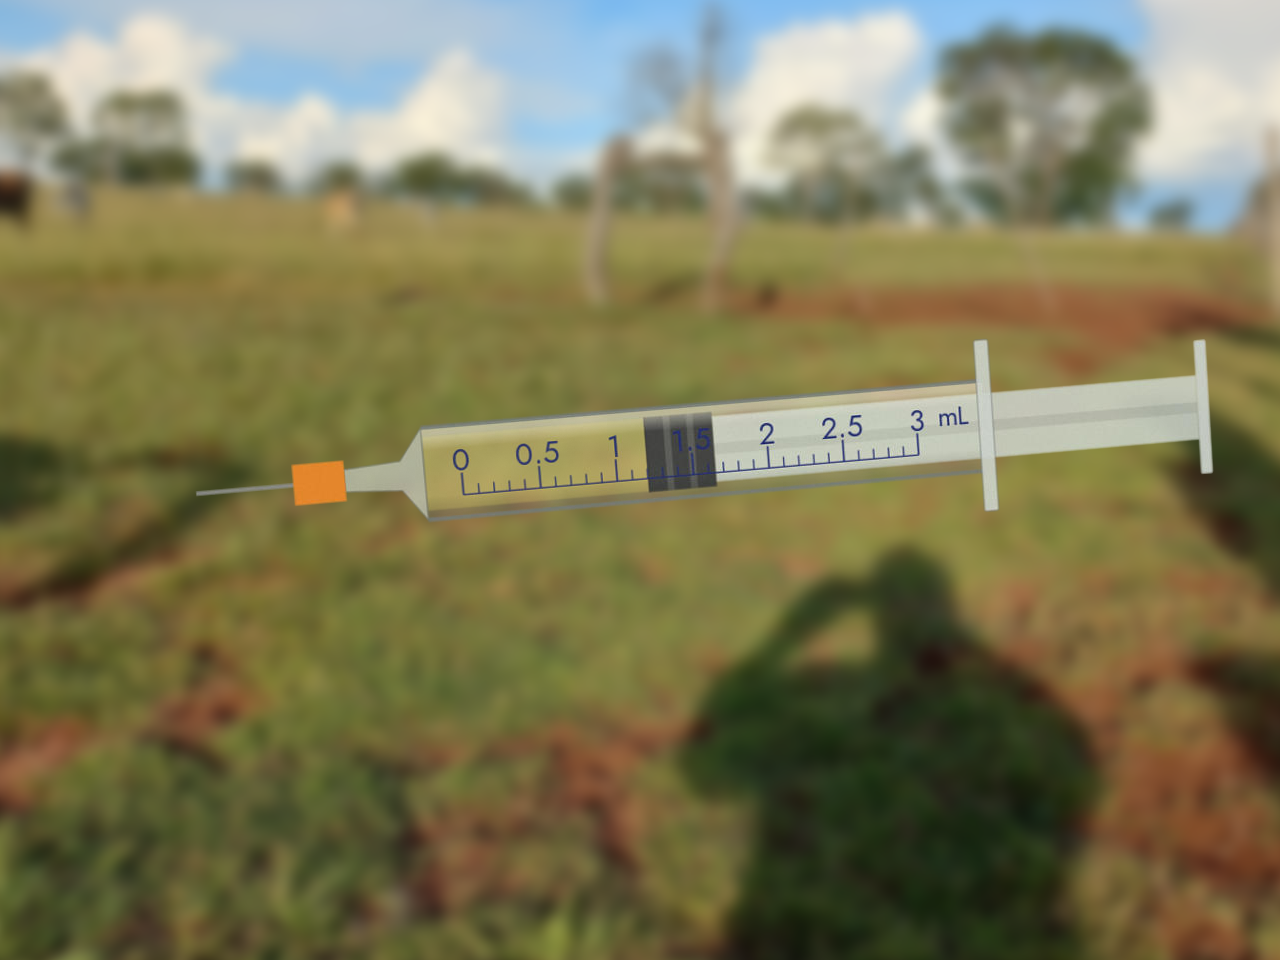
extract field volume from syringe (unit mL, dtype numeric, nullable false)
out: 1.2 mL
